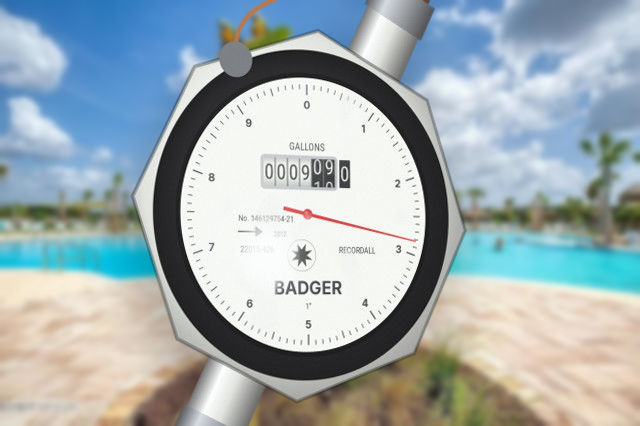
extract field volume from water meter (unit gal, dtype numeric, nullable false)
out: 9092.8 gal
